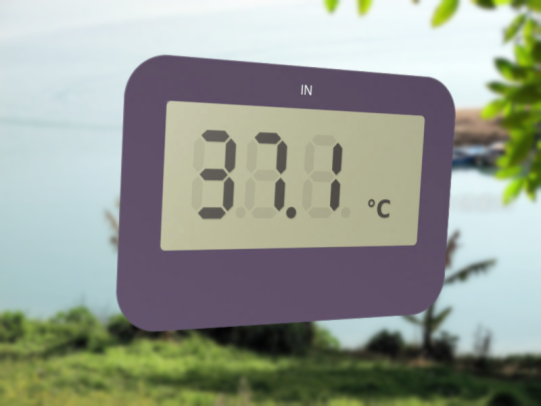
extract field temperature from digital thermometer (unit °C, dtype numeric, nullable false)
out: 37.1 °C
